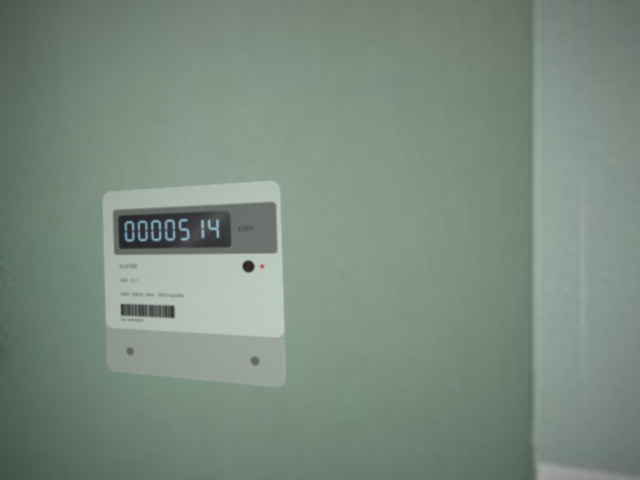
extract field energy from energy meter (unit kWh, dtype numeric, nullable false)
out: 514 kWh
